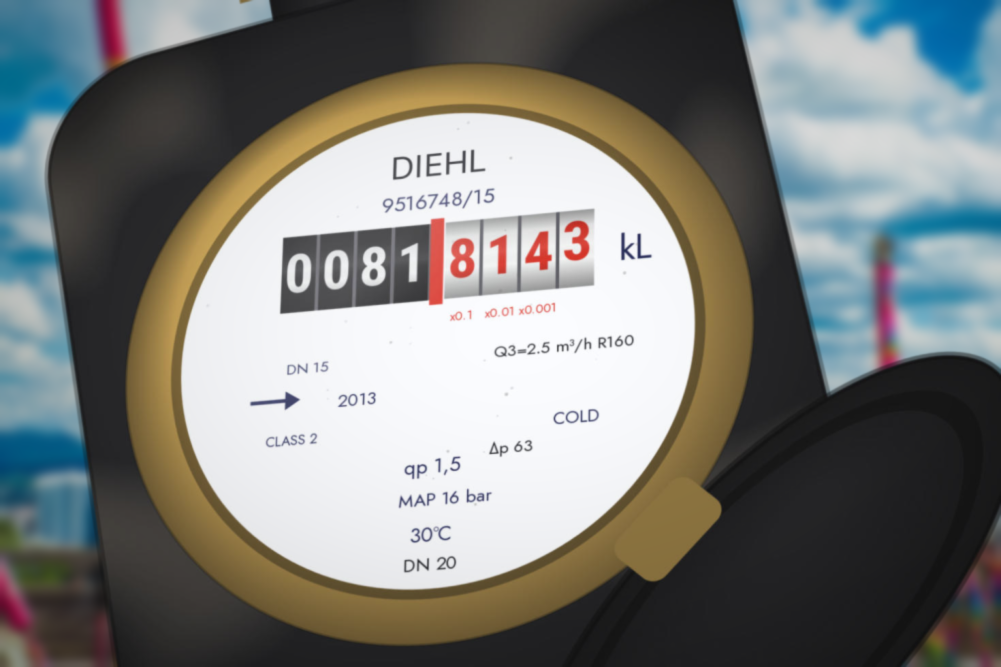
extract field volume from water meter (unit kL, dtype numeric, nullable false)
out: 81.8143 kL
